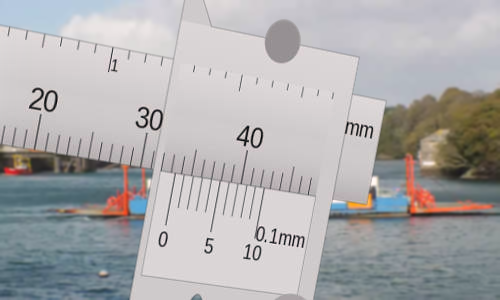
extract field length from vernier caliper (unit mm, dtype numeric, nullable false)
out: 33.4 mm
